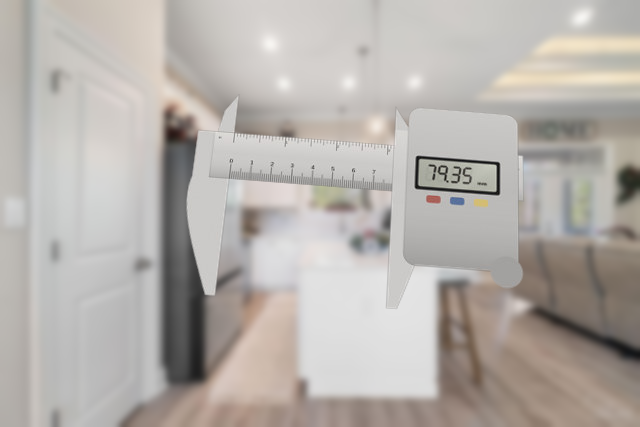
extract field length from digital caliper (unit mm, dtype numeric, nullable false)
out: 79.35 mm
